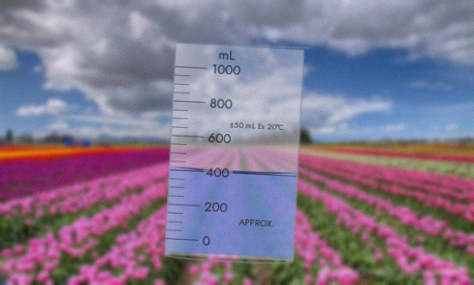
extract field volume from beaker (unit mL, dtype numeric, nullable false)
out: 400 mL
